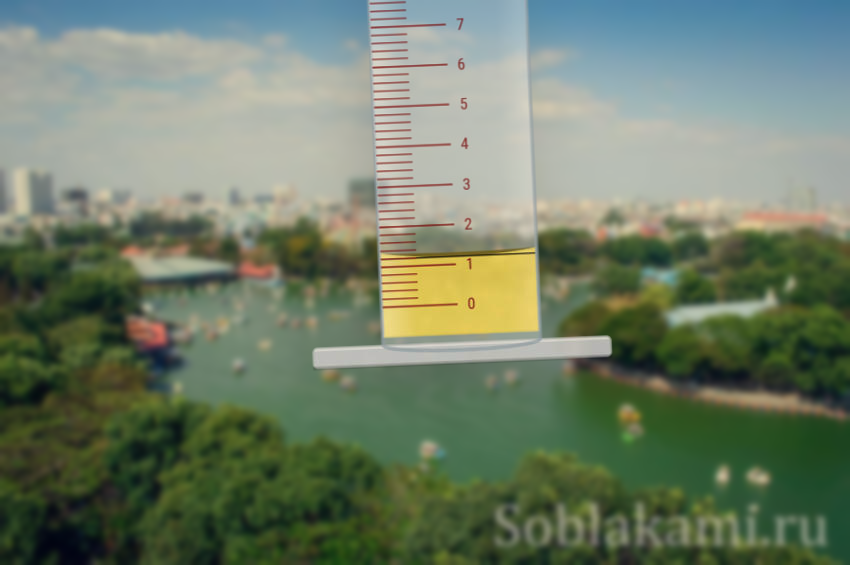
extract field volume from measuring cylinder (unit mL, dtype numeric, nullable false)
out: 1.2 mL
